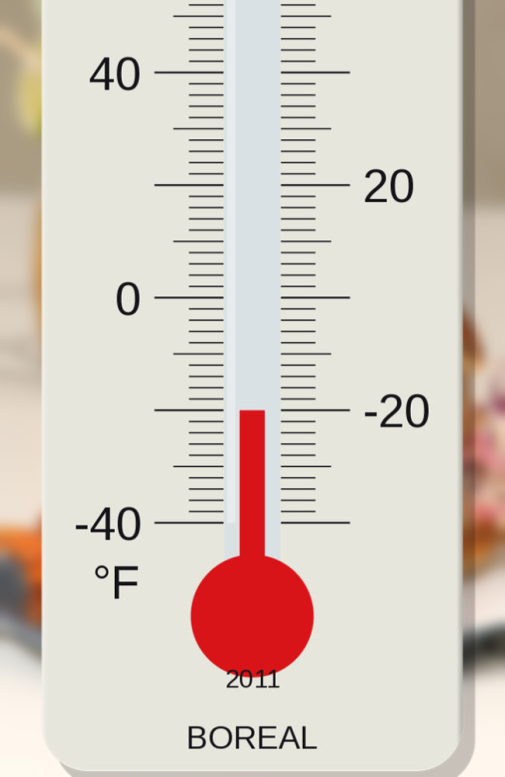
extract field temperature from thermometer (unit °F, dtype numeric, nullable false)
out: -20 °F
